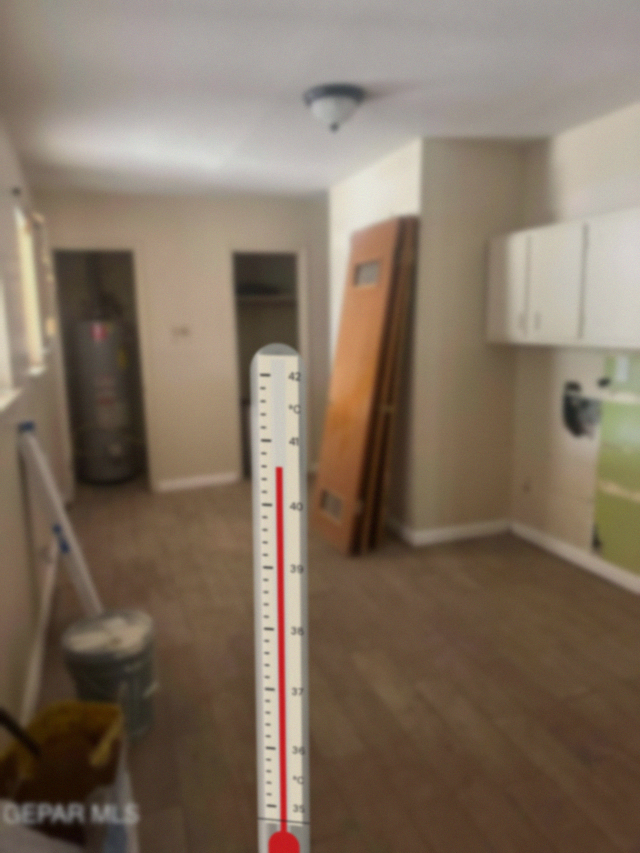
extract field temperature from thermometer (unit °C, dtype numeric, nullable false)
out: 40.6 °C
